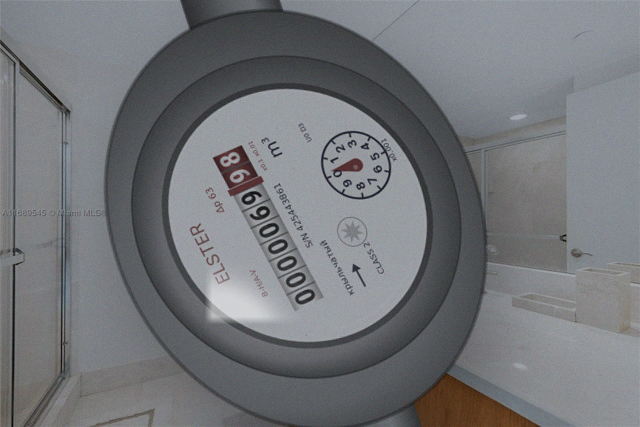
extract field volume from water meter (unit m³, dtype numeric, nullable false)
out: 69.980 m³
